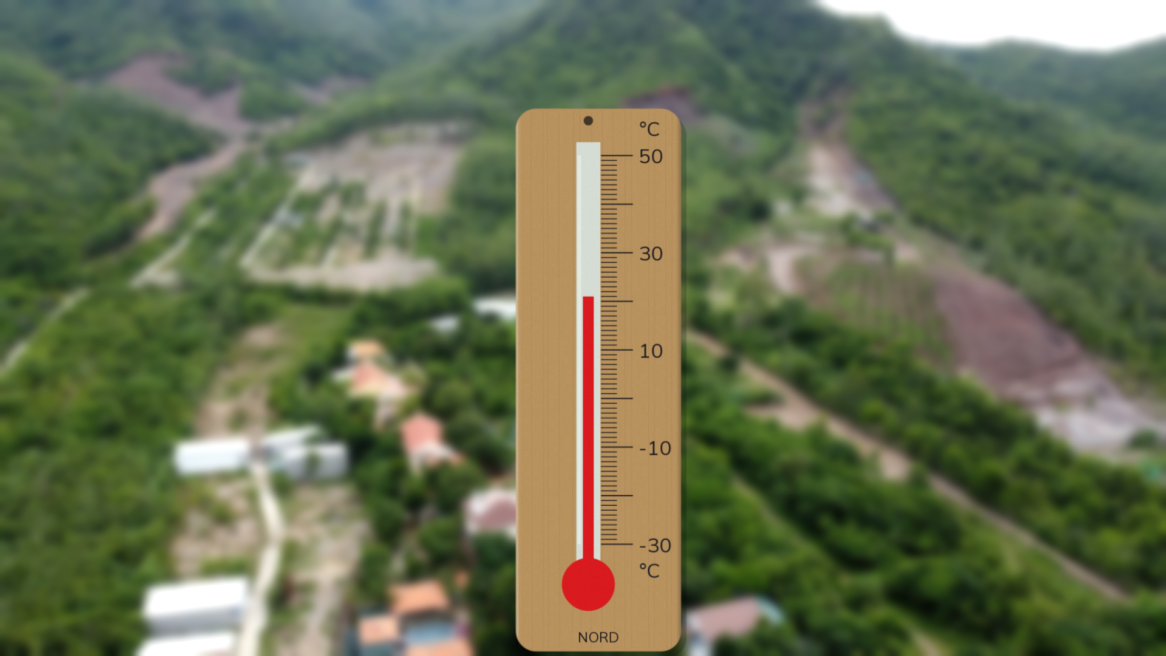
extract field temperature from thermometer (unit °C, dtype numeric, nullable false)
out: 21 °C
